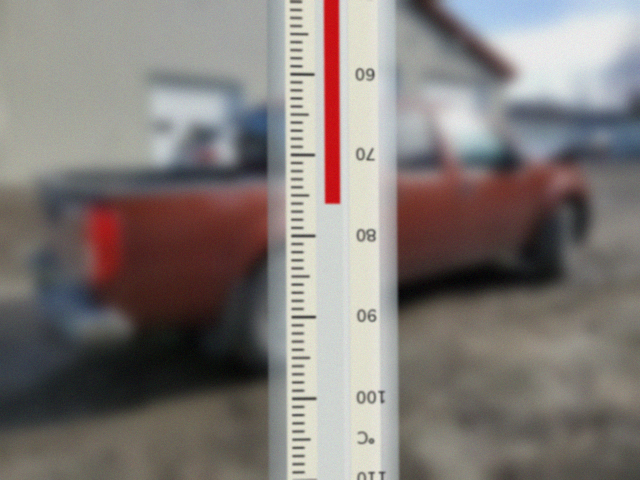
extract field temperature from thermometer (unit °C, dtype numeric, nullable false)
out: 76 °C
